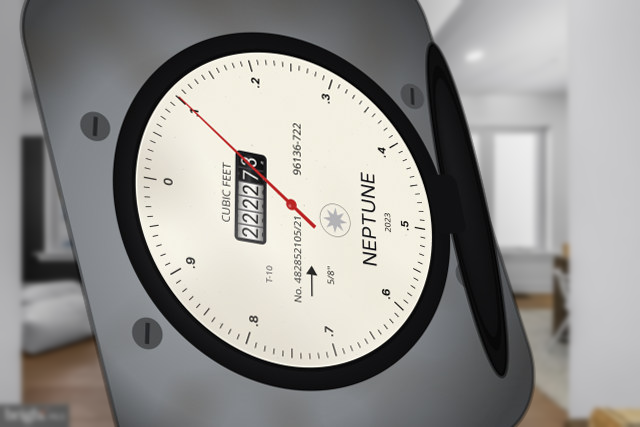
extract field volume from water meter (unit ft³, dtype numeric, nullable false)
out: 222273.10 ft³
